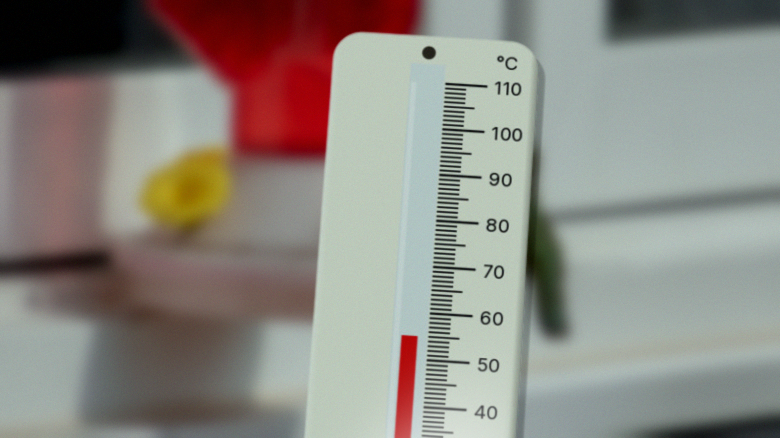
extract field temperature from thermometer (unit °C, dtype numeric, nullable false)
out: 55 °C
